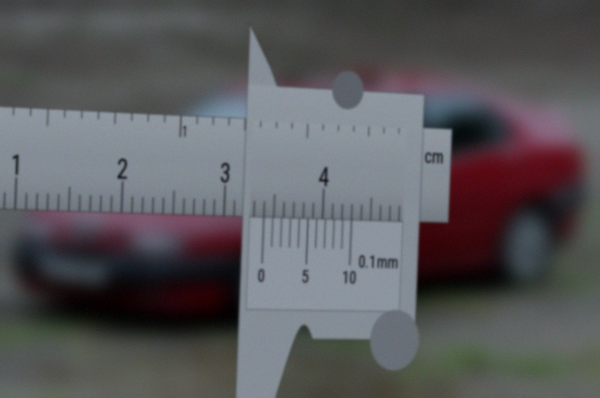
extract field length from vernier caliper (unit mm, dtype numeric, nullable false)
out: 34.0 mm
